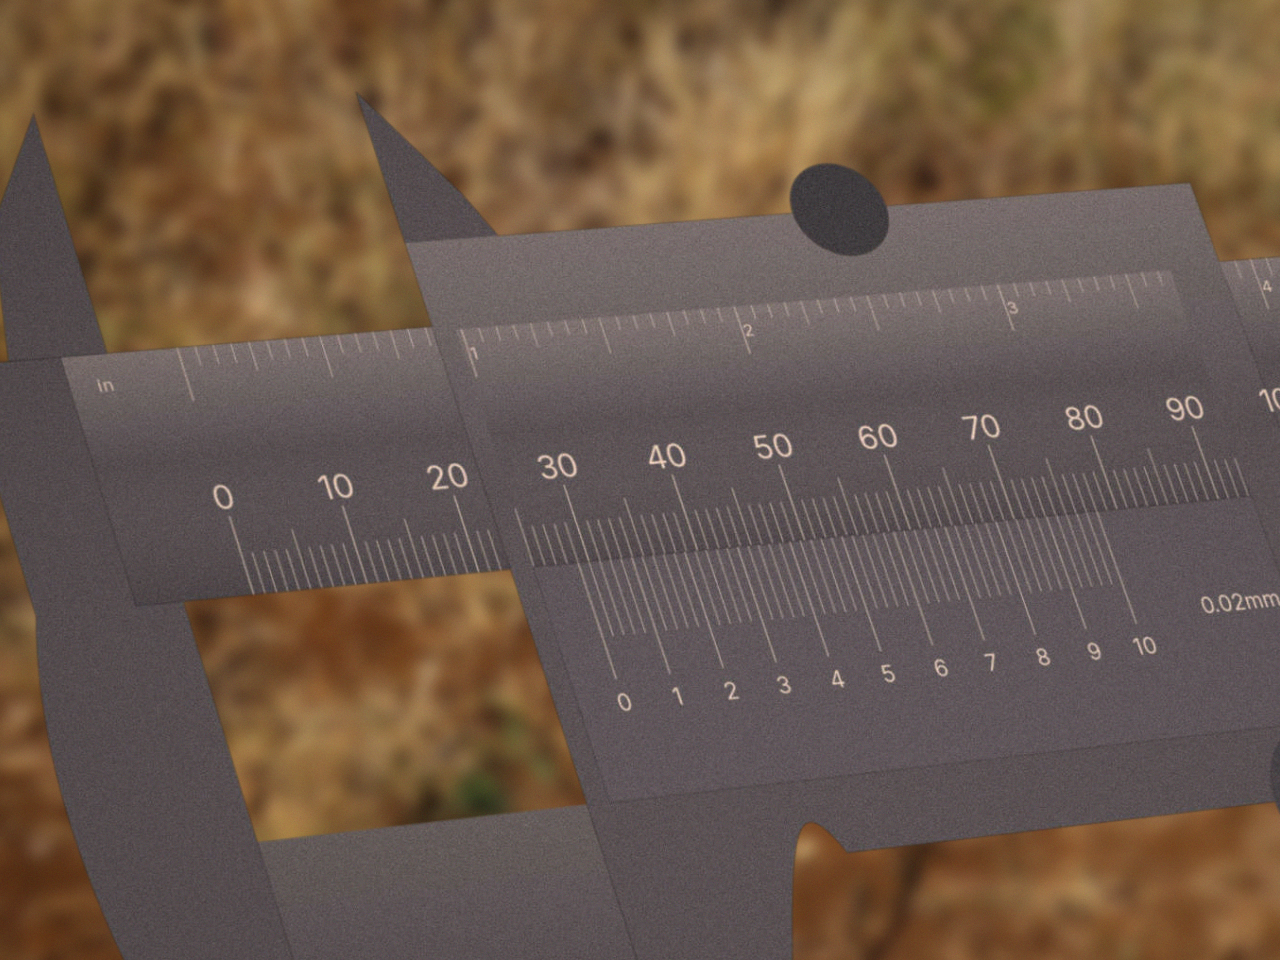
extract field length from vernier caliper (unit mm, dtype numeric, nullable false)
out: 29.0 mm
